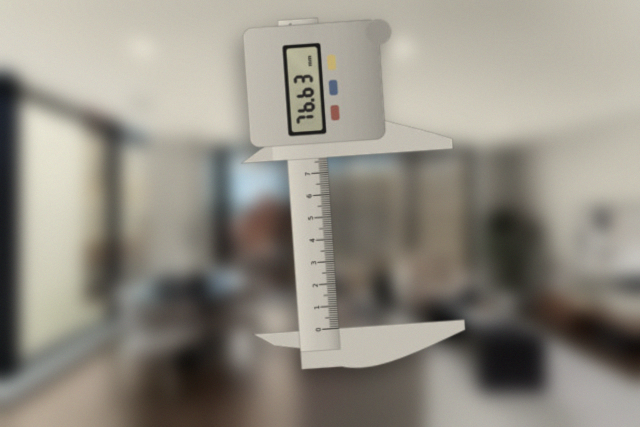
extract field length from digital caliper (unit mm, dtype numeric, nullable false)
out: 76.63 mm
